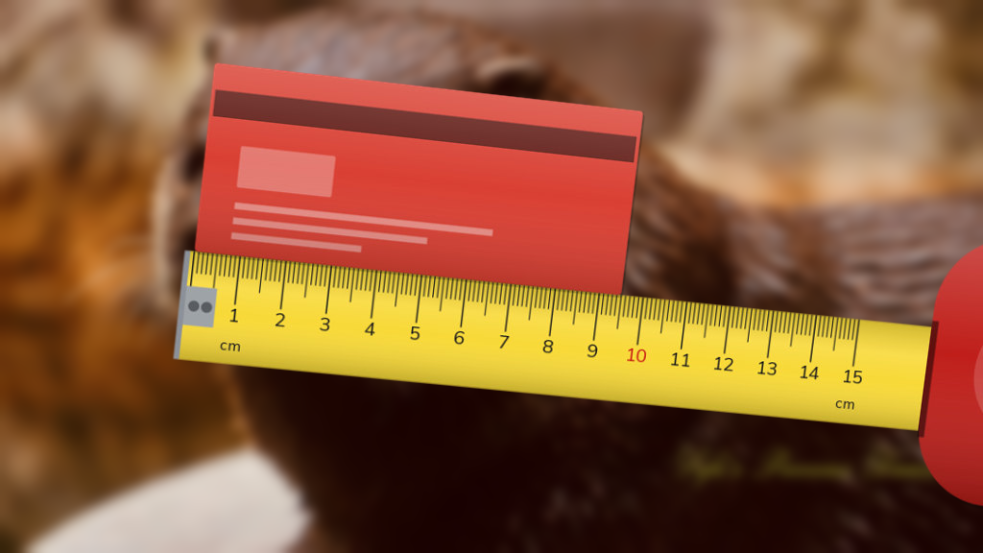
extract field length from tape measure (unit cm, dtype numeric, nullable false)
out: 9.5 cm
